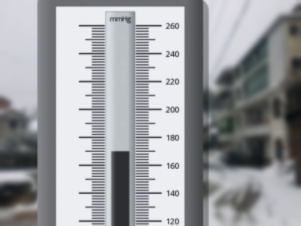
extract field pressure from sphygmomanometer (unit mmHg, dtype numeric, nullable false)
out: 170 mmHg
